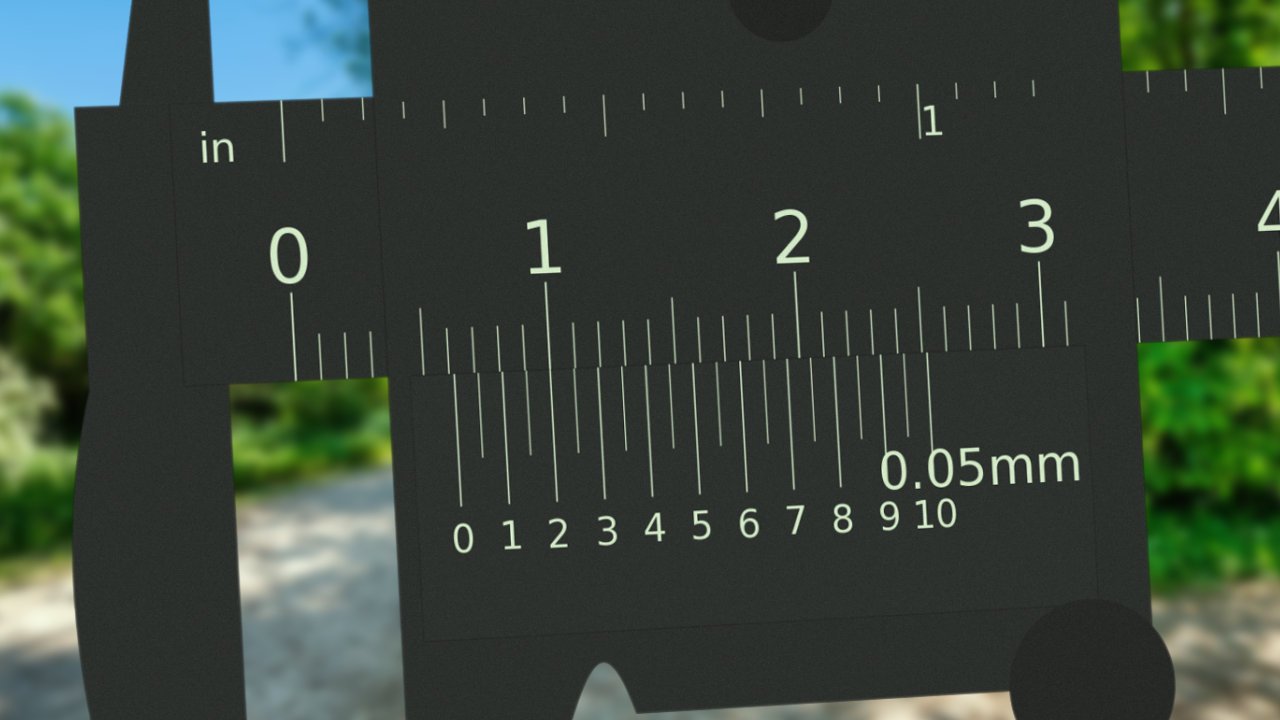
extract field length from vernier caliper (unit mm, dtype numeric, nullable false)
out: 6.20 mm
